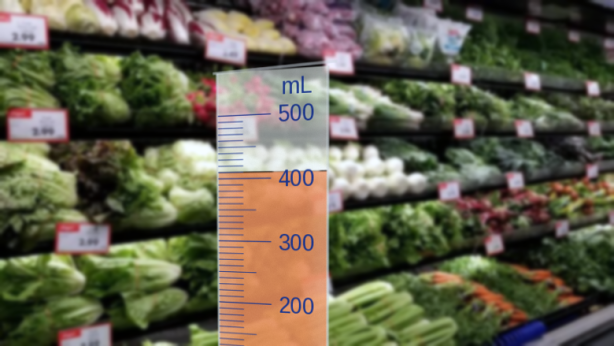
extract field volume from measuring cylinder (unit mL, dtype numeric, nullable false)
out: 410 mL
